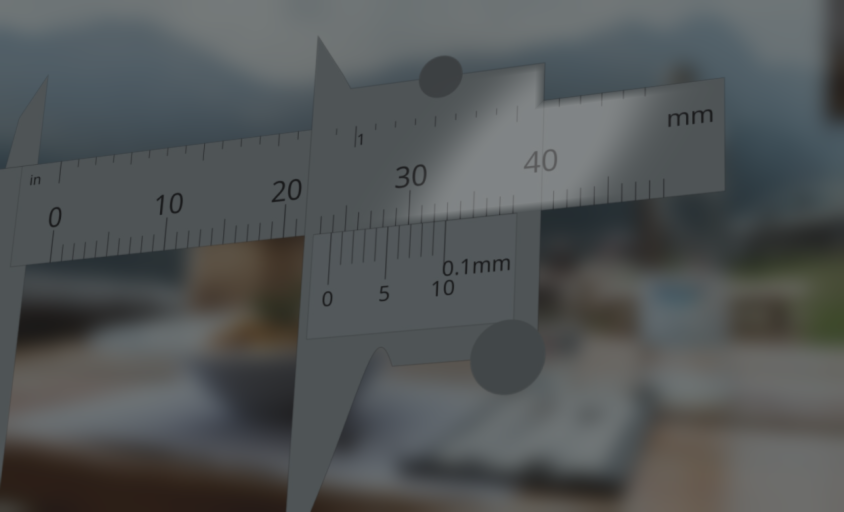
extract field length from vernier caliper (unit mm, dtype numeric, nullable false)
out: 23.9 mm
